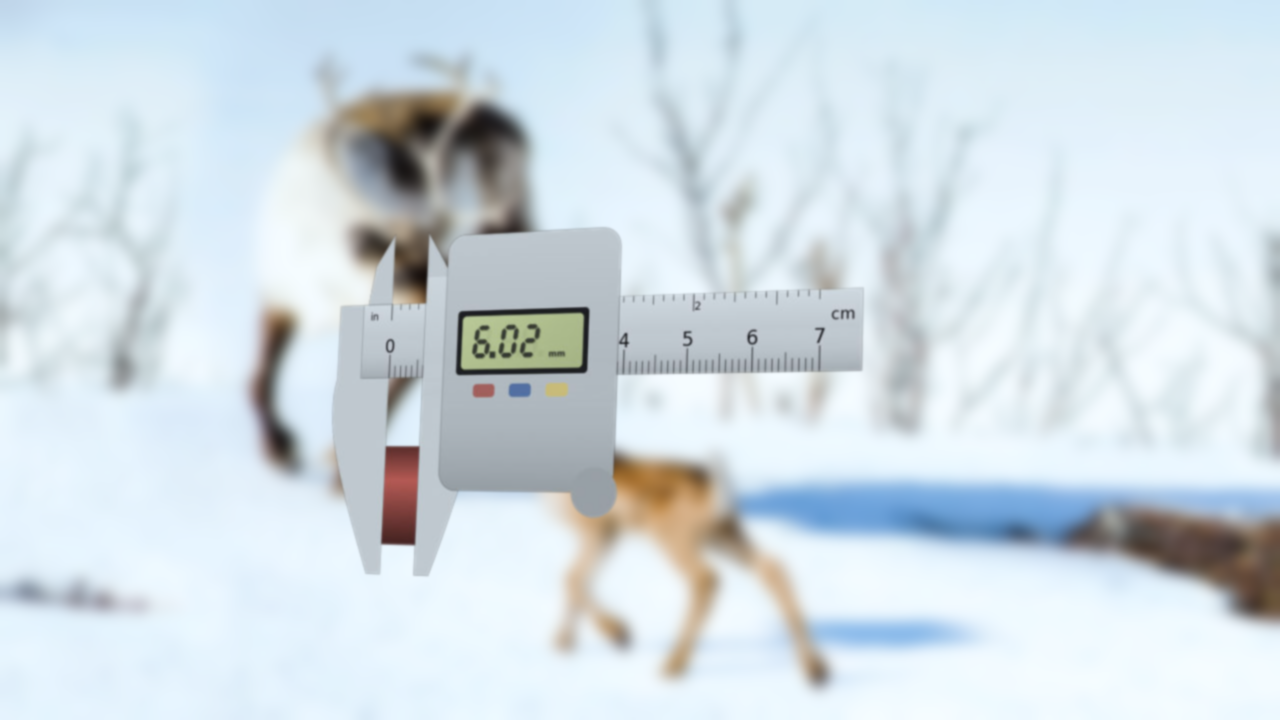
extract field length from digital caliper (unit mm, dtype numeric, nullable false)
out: 6.02 mm
